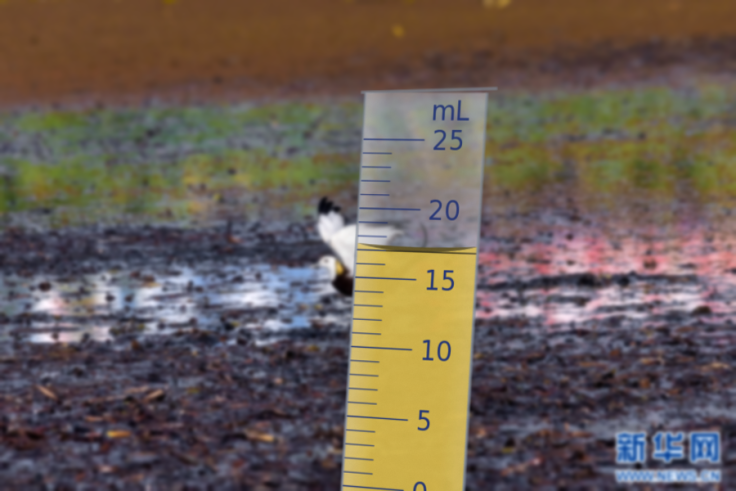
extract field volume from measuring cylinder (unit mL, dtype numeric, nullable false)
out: 17 mL
